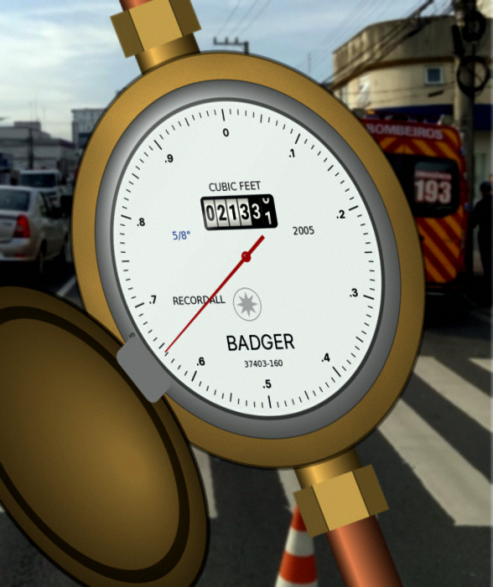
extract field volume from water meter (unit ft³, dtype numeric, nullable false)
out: 21330.64 ft³
